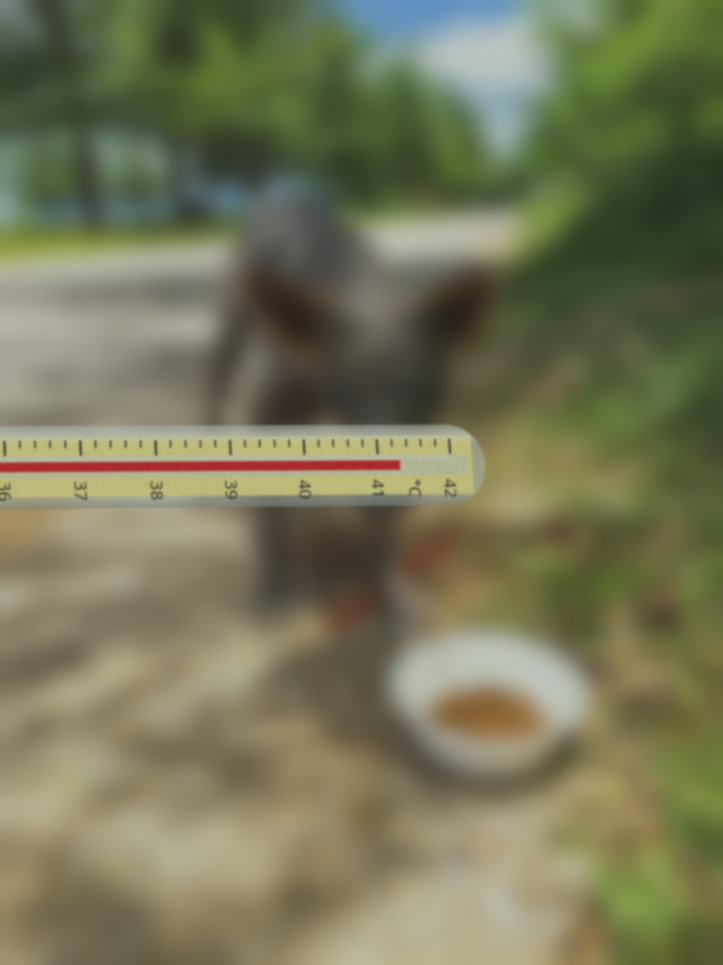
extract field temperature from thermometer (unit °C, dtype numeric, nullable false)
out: 41.3 °C
